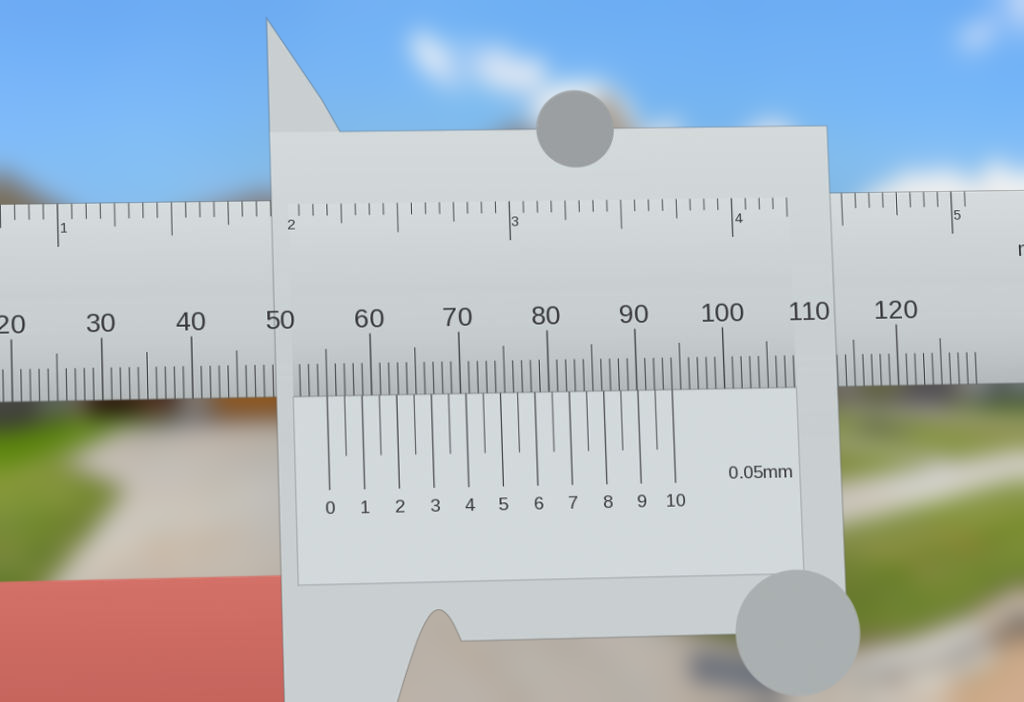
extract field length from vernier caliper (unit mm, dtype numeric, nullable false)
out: 55.0 mm
